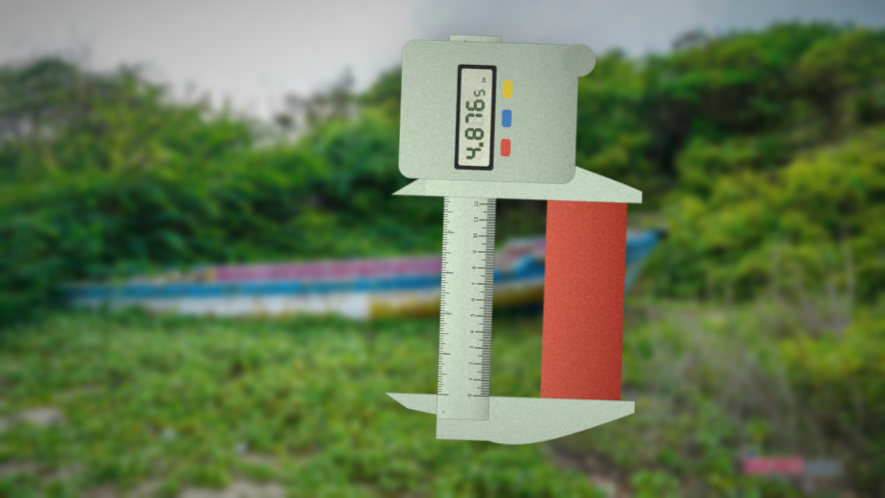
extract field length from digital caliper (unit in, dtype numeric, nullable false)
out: 4.8765 in
